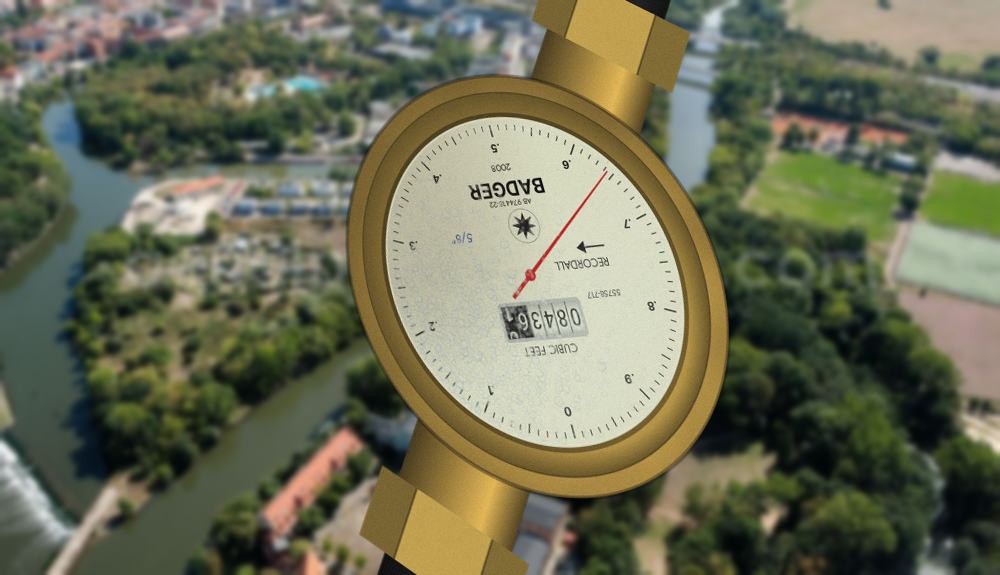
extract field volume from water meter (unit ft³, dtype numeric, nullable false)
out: 84360.64 ft³
